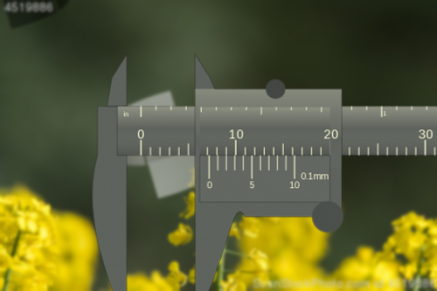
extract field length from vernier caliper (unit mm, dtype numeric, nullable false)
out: 7.2 mm
